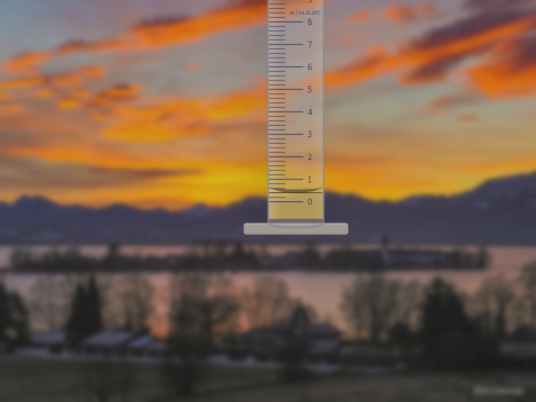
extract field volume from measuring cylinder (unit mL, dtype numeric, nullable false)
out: 0.4 mL
